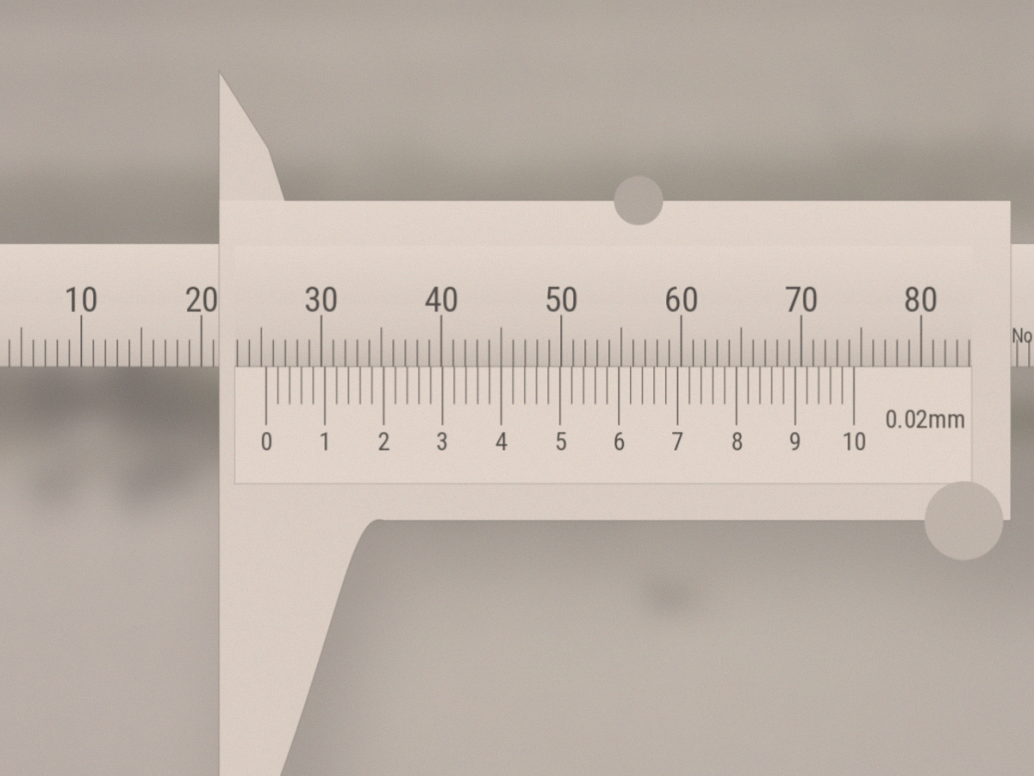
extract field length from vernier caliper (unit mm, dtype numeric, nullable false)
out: 25.4 mm
